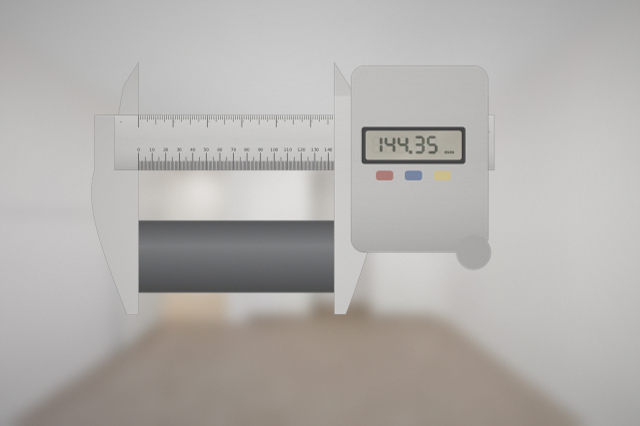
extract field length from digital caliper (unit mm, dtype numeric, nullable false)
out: 144.35 mm
